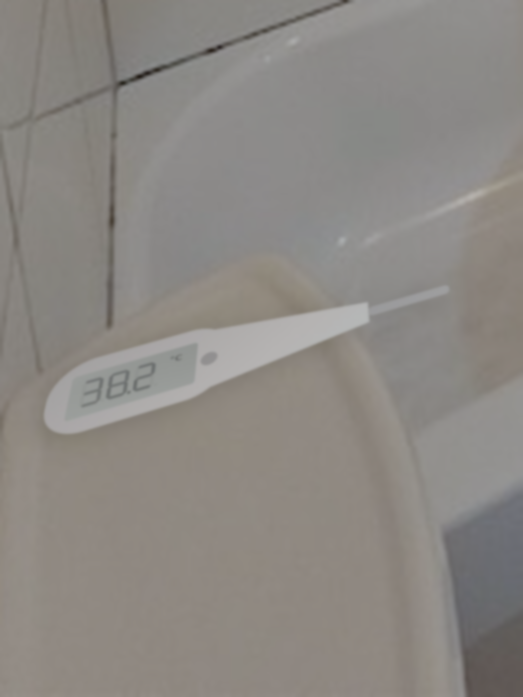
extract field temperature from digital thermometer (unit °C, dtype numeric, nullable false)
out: 38.2 °C
